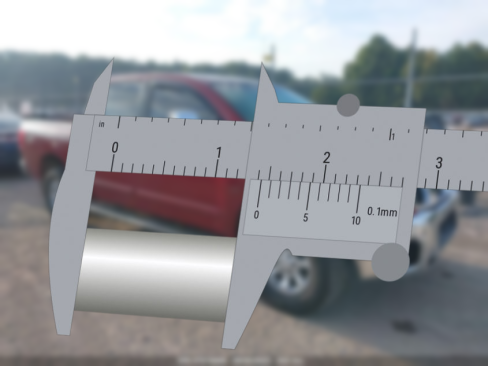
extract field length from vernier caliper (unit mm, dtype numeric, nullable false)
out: 14.3 mm
